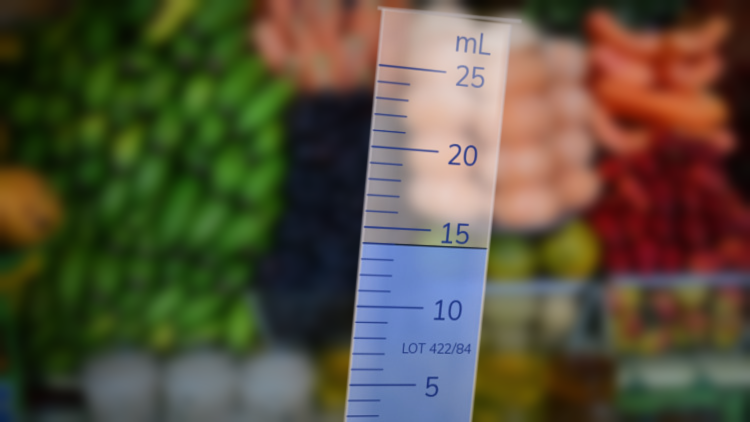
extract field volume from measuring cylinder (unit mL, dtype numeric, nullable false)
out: 14 mL
